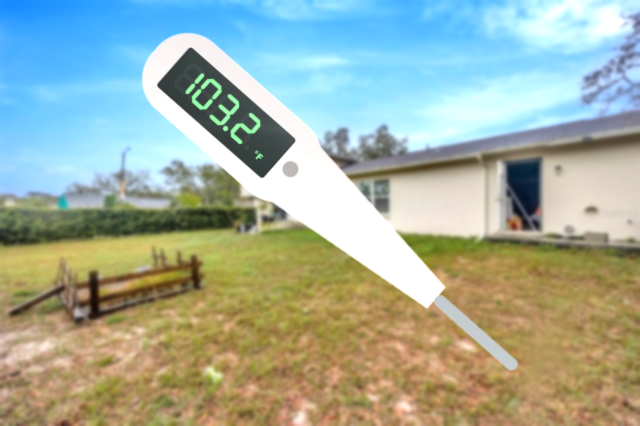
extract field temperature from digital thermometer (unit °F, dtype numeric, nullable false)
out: 103.2 °F
